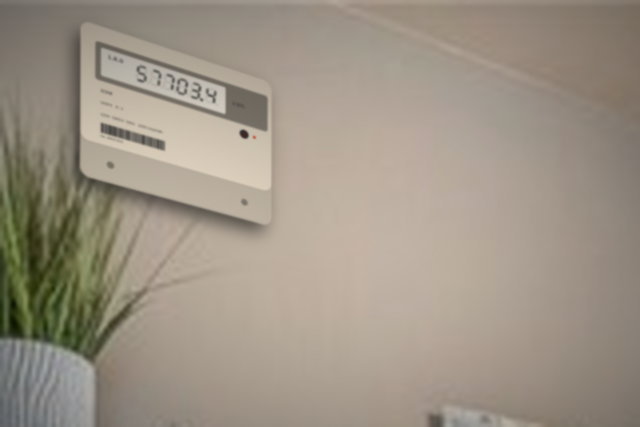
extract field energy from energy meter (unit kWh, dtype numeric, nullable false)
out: 57703.4 kWh
